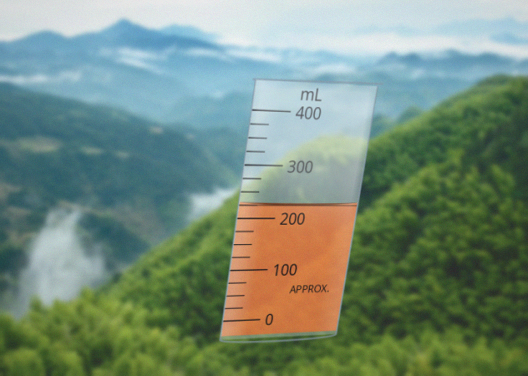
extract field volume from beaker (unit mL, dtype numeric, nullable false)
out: 225 mL
